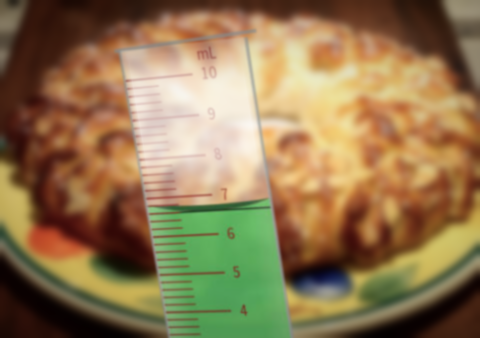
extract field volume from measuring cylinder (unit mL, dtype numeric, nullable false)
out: 6.6 mL
